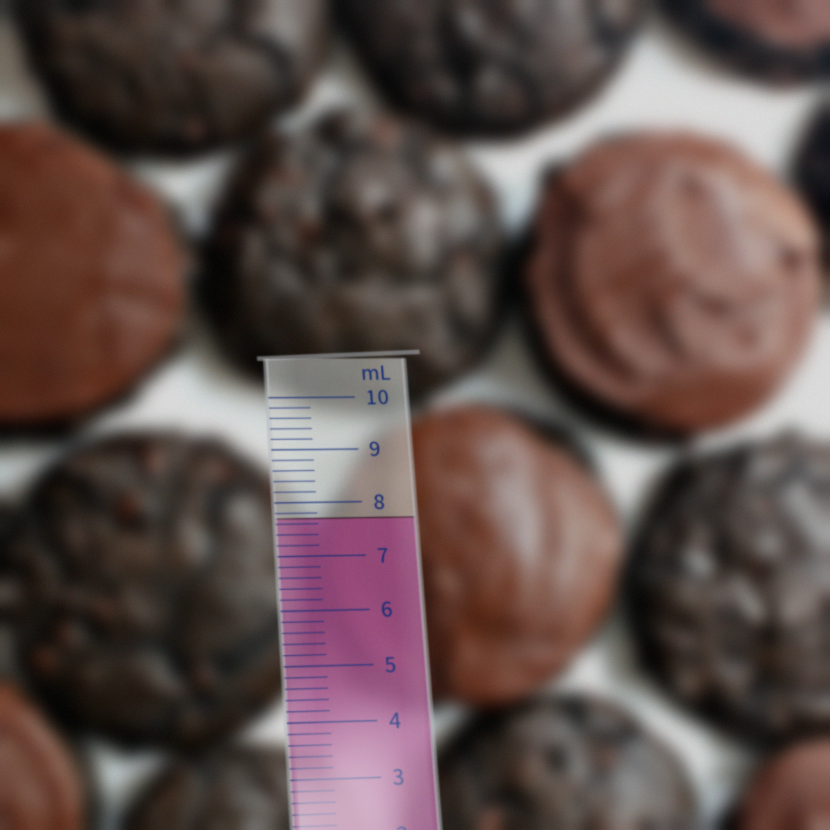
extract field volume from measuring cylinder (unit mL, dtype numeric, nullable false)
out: 7.7 mL
